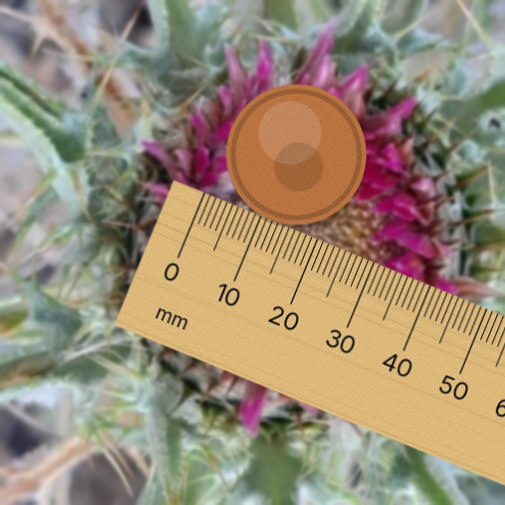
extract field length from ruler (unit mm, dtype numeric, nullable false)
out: 23 mm
